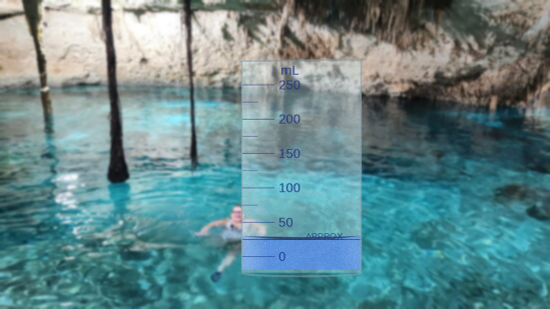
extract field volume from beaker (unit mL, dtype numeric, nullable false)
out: 25 mL
